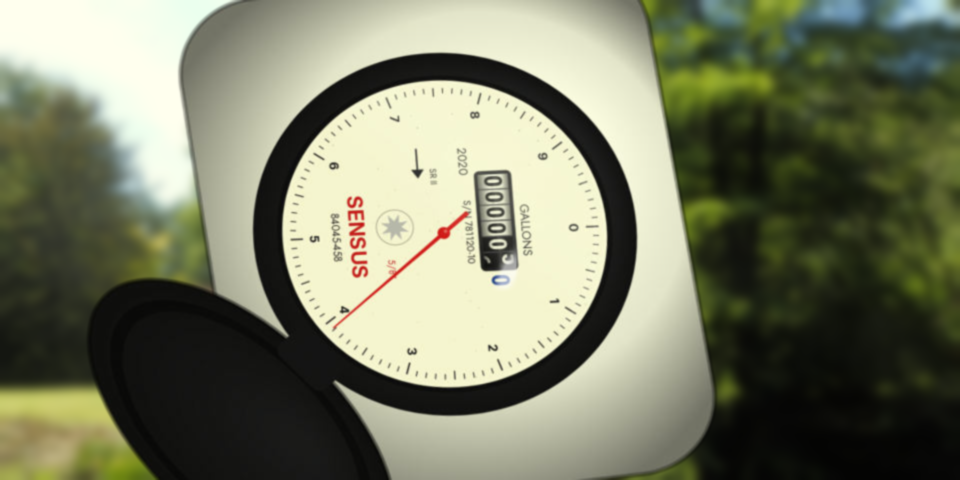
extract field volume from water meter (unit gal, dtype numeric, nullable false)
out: 53.9 gal
